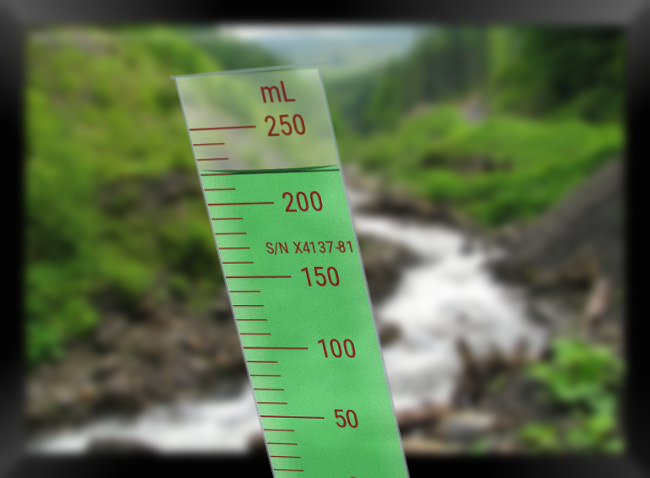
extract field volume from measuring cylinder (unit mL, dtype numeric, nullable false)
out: 220 mL
